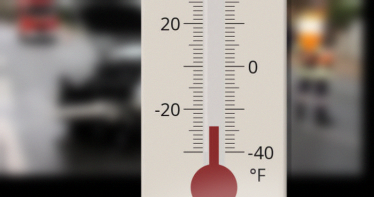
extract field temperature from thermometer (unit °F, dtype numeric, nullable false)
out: -28 °F
